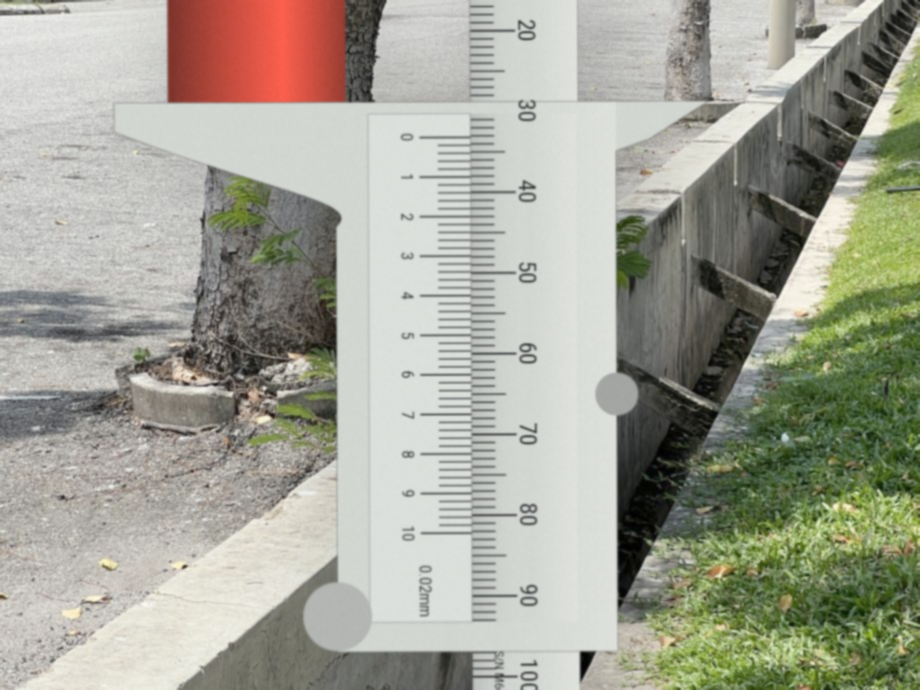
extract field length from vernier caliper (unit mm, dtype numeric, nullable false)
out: 33.2 mm
